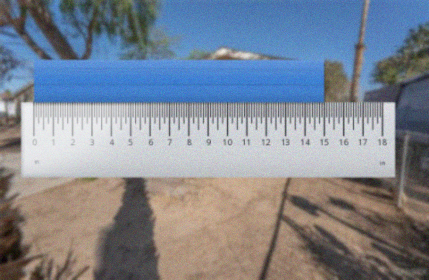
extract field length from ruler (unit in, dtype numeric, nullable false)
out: 15 in
